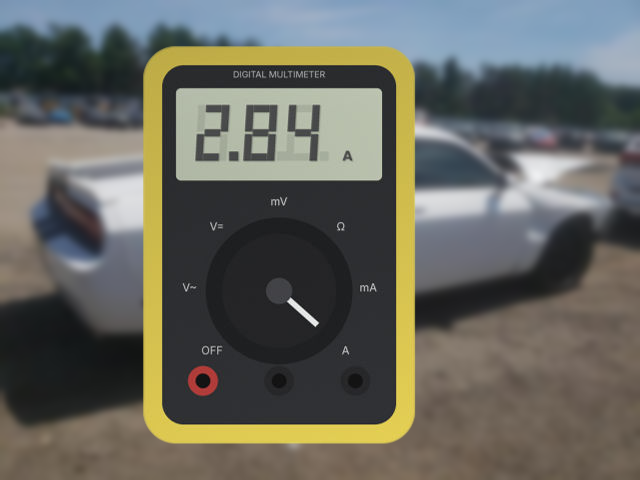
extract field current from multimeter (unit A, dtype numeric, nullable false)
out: 2.84 A
